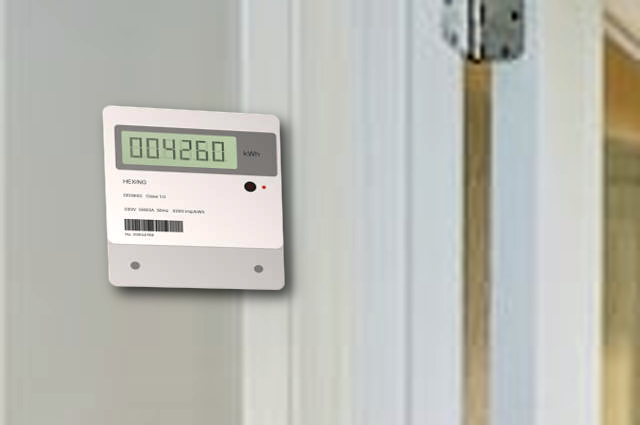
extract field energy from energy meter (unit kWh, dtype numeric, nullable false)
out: 4260 kWh
